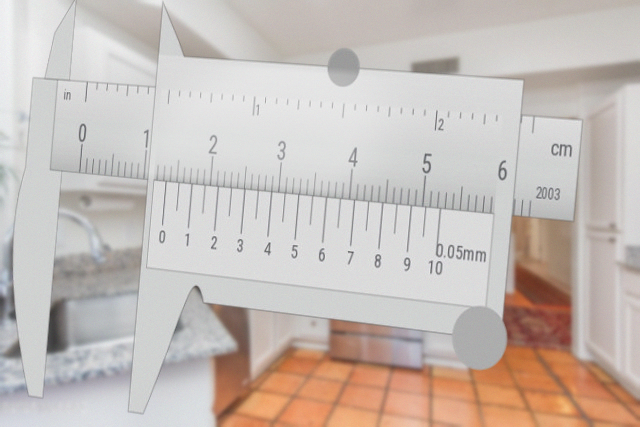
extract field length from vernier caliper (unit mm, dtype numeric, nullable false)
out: 13.4 mm
